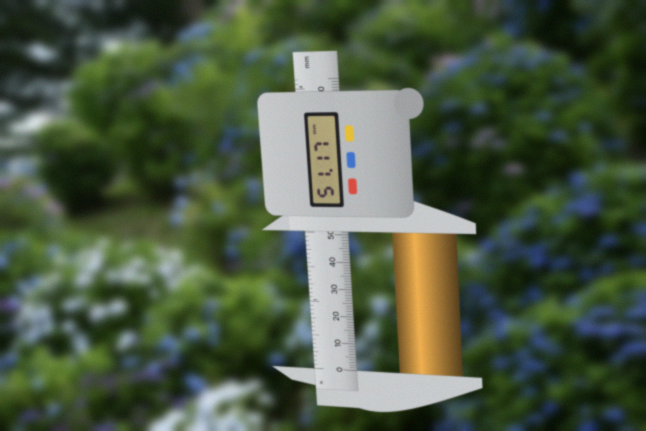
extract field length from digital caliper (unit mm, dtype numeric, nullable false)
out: 51.17 mm
